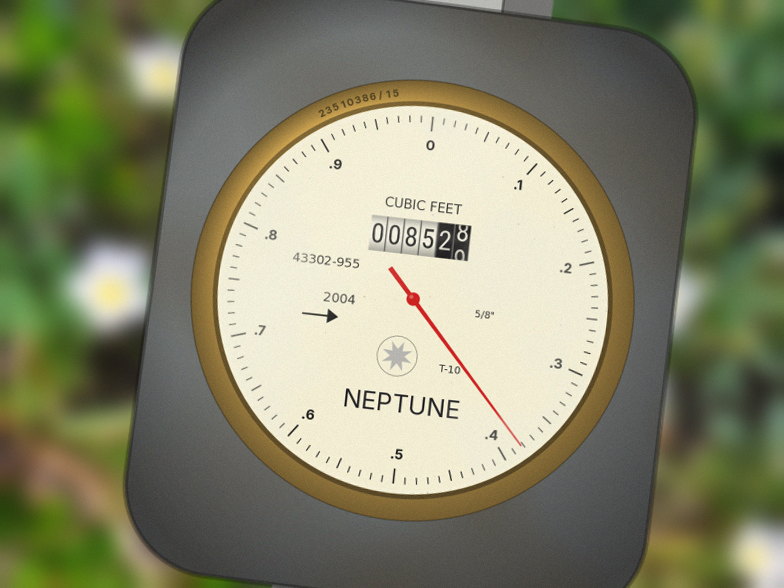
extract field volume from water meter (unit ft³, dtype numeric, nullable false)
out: 8528.38 ft³
